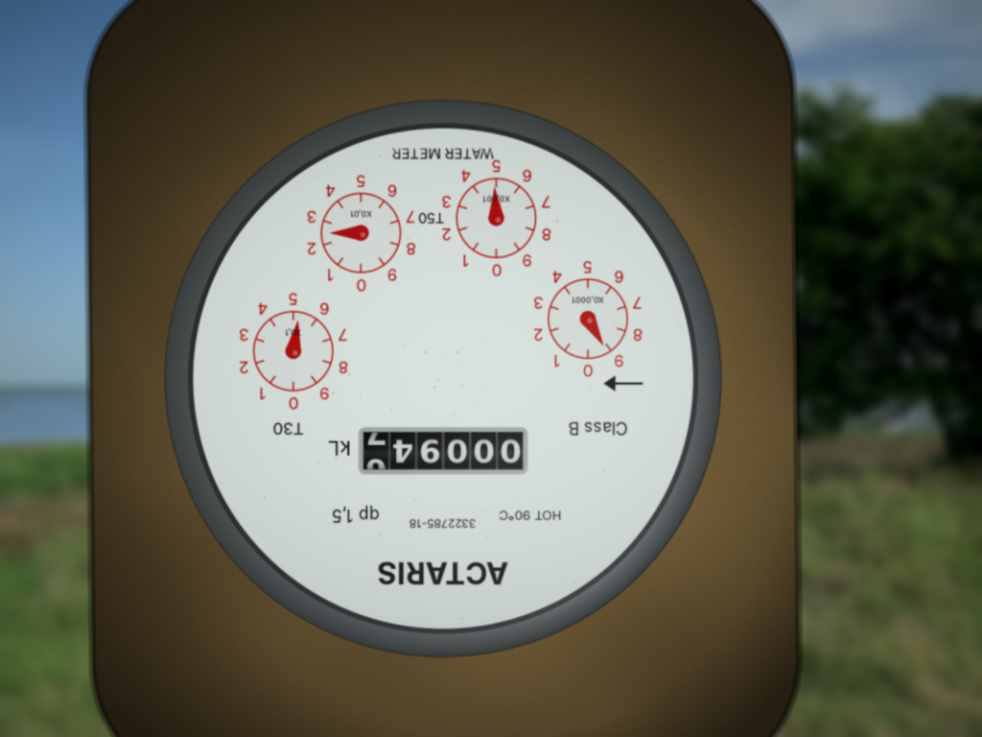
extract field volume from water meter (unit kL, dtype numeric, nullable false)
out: 946.5249 kL
